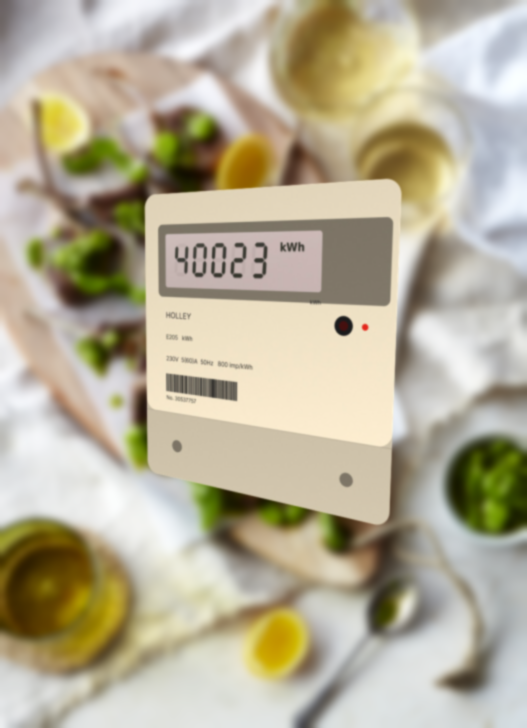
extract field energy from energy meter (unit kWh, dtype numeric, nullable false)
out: 40023 kWh
